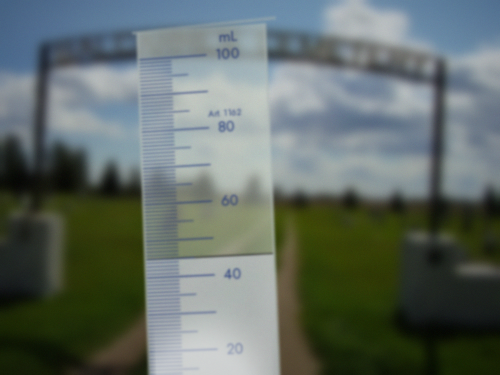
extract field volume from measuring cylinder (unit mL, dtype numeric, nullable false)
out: 45 mL
